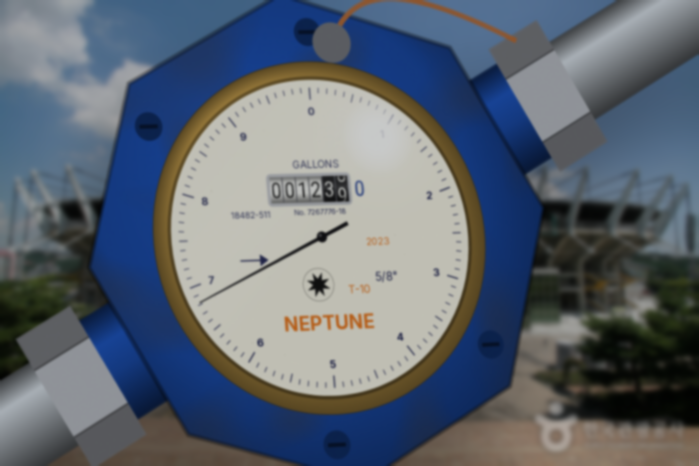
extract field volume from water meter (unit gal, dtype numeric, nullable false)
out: 12386.8 gal
